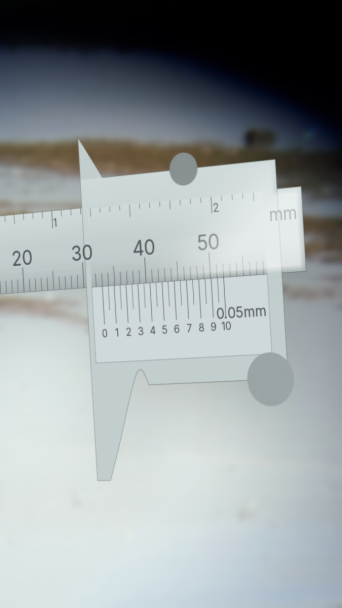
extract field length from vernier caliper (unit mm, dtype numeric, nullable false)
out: 33.0 mm
